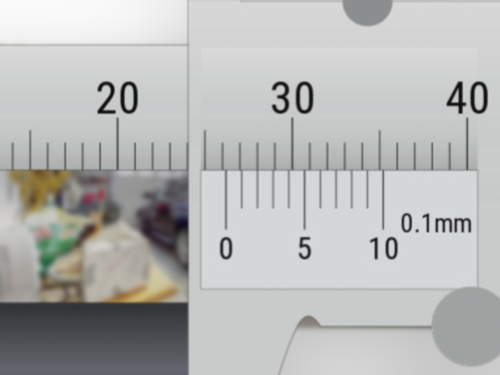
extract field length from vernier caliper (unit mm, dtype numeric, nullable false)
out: 26.2 mm
